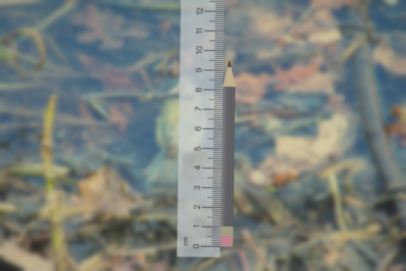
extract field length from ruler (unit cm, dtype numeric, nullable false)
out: 9.5 cm
